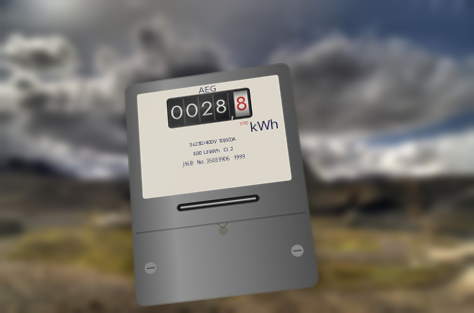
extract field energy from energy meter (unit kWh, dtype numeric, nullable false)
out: 28.8 kWh
